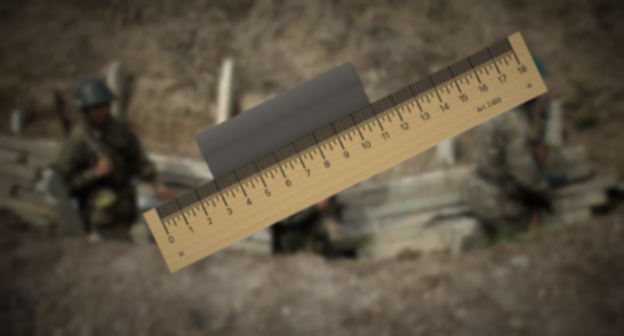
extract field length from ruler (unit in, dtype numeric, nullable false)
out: 8 in
